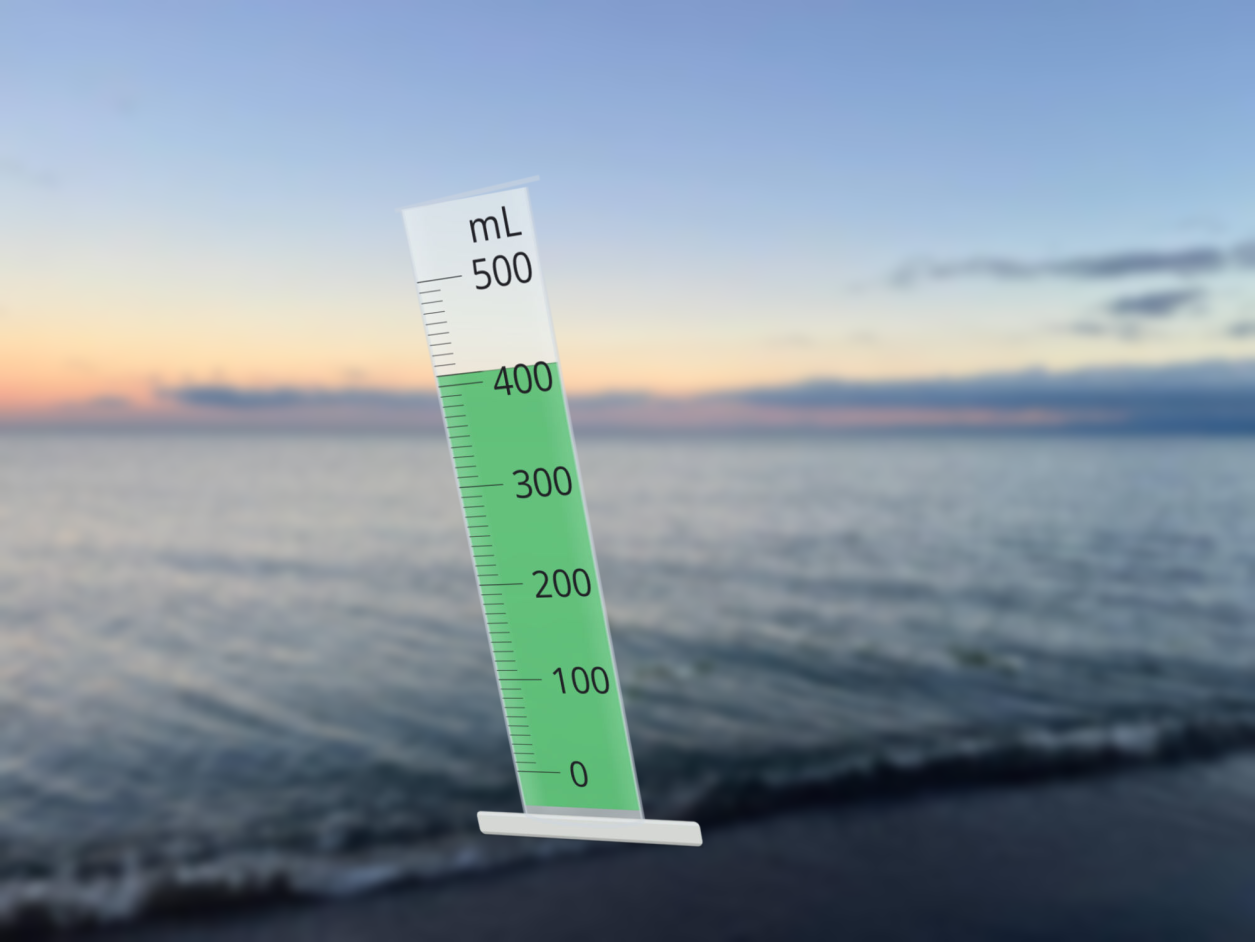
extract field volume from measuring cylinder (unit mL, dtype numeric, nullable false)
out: 410 mL
